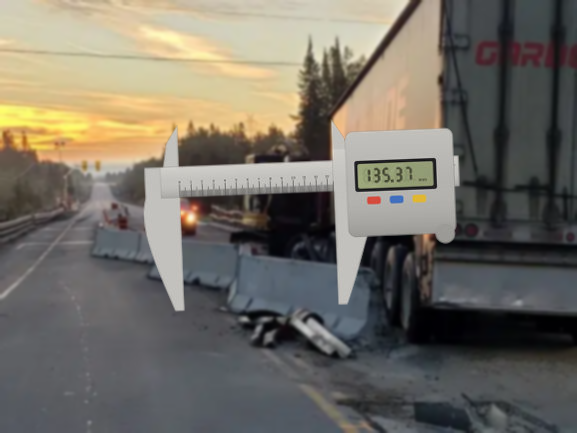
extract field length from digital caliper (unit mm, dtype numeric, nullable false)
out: 135.37 mm
